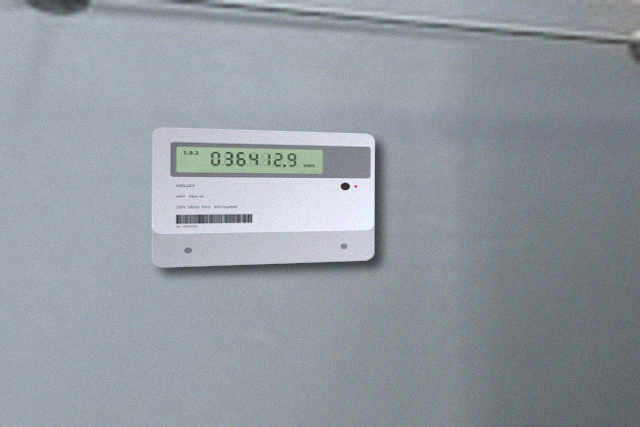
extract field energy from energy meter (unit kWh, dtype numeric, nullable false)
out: 36412.9 kWh
